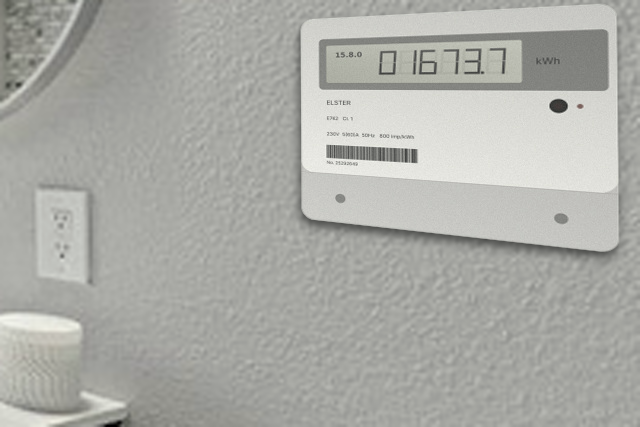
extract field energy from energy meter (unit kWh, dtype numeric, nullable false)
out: 1673.7 kWh
